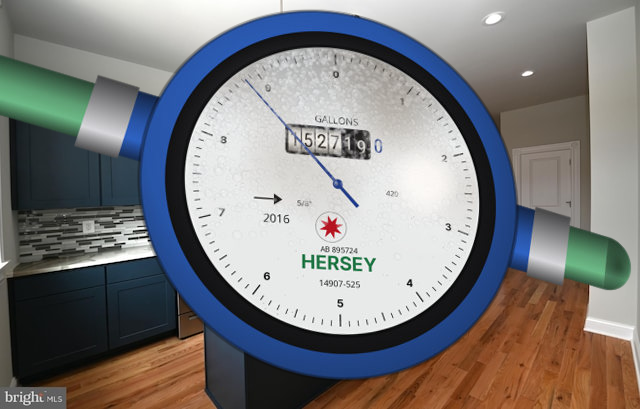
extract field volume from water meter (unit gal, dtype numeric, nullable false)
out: 1527188.8 gal
